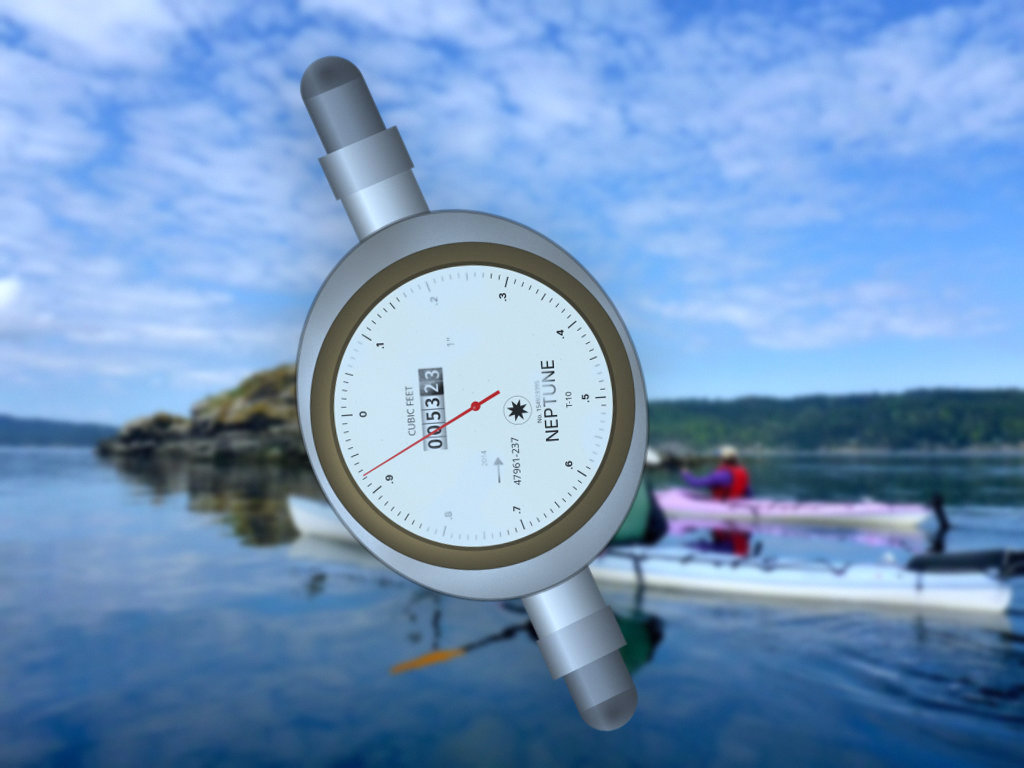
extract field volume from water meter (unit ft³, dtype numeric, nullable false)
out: 5322.92 ft³
